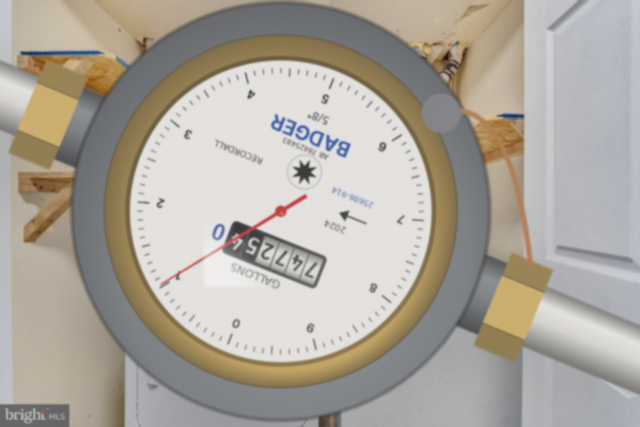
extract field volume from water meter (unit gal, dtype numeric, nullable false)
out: 7472541.0 gal
